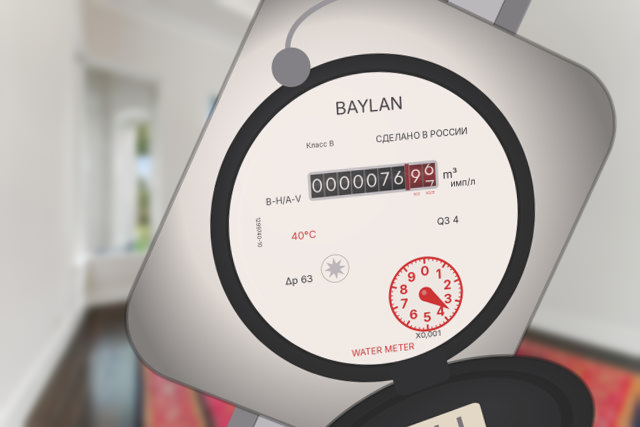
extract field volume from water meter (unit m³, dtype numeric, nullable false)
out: 76.963 m³
